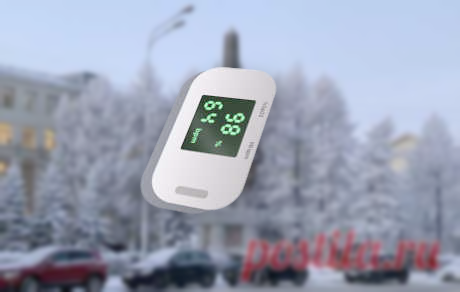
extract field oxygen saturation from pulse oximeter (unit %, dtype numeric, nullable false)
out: 98 %
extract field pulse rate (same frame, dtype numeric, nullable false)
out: 64 bpm
